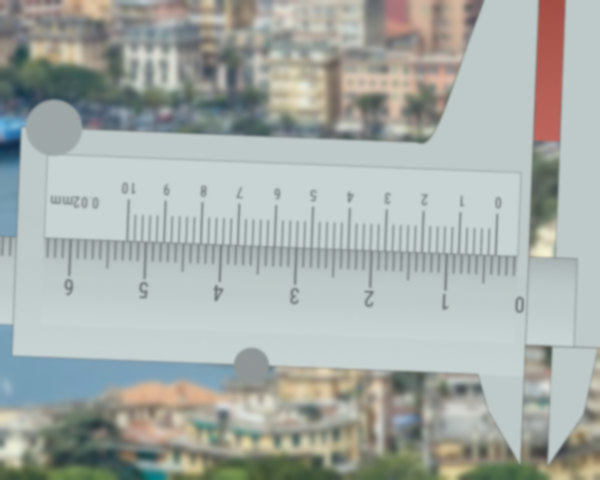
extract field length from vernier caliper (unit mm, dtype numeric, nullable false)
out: 3.5 mm
